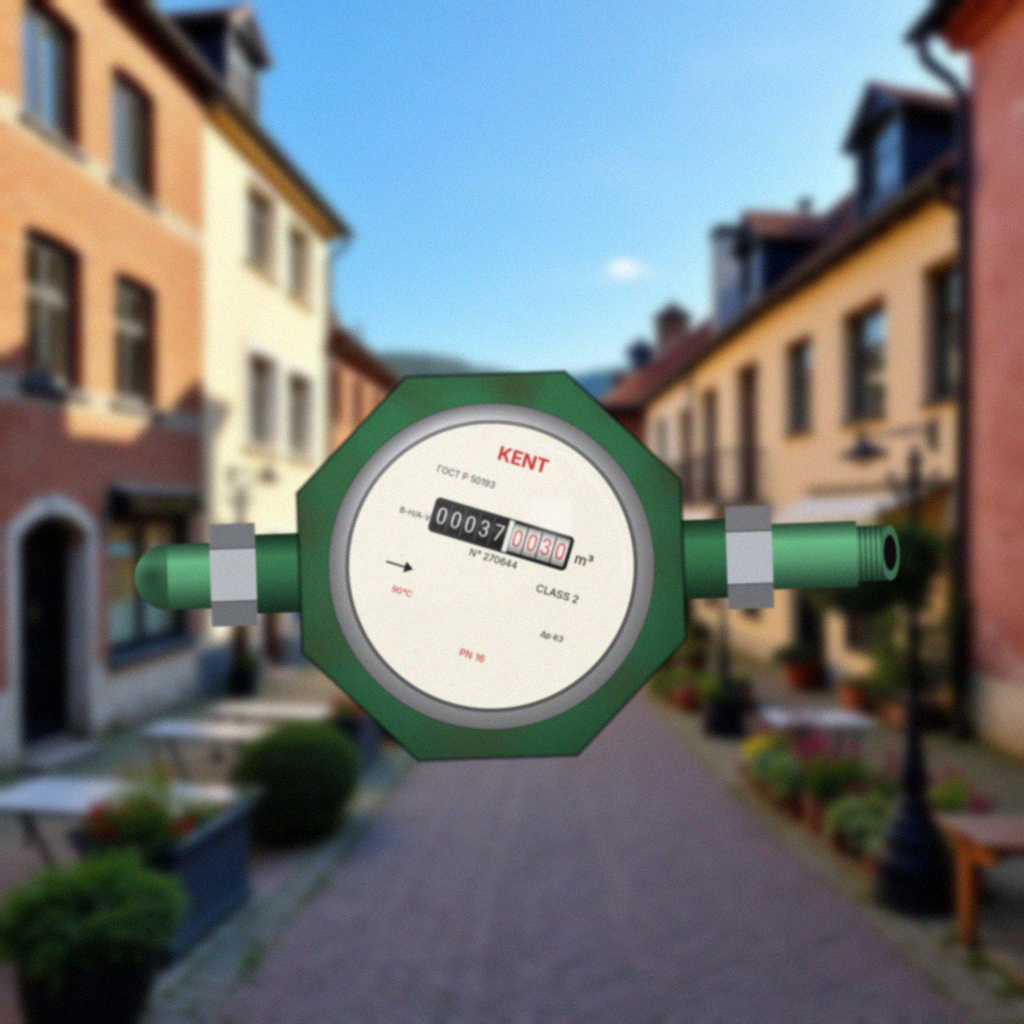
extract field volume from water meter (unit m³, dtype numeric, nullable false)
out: 37.0030 m³
